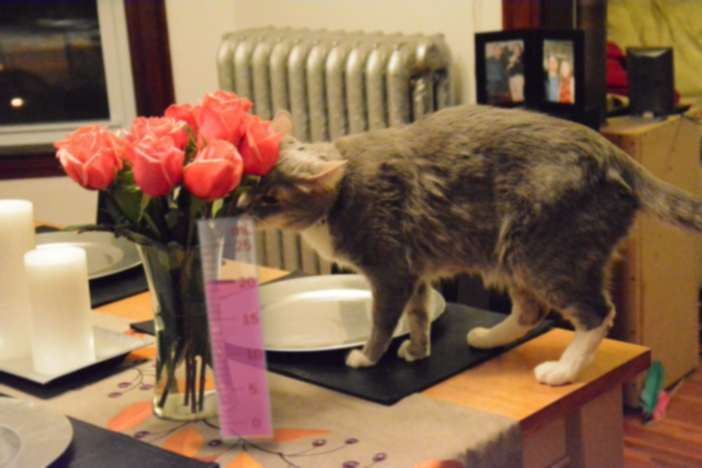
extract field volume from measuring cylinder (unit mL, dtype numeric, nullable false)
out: 20 mL
